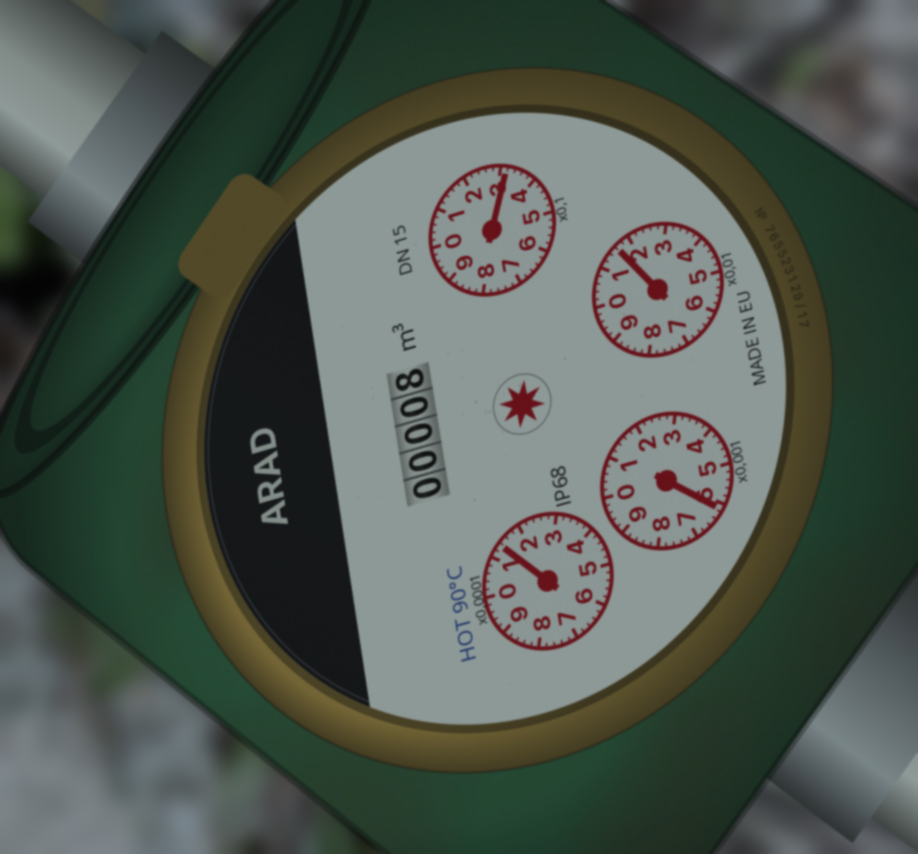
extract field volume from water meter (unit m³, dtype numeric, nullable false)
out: 8.3161 m³
